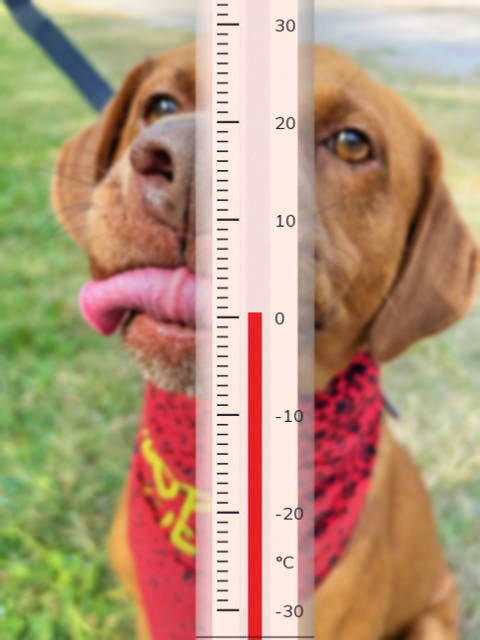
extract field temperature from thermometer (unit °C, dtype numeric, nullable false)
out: 0.5 °C
